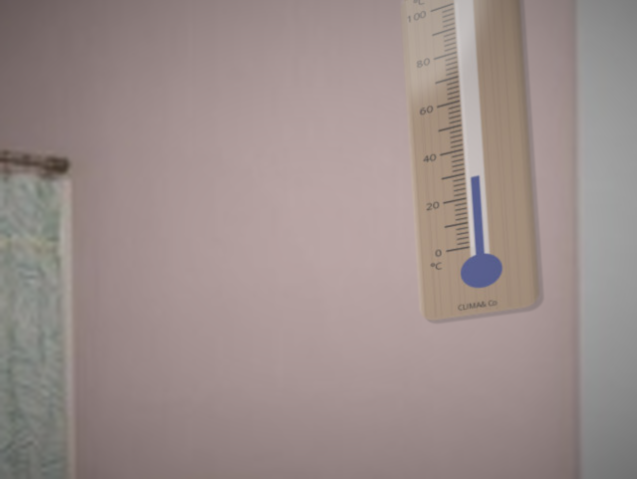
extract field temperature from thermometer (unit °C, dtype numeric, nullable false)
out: 28 °C
